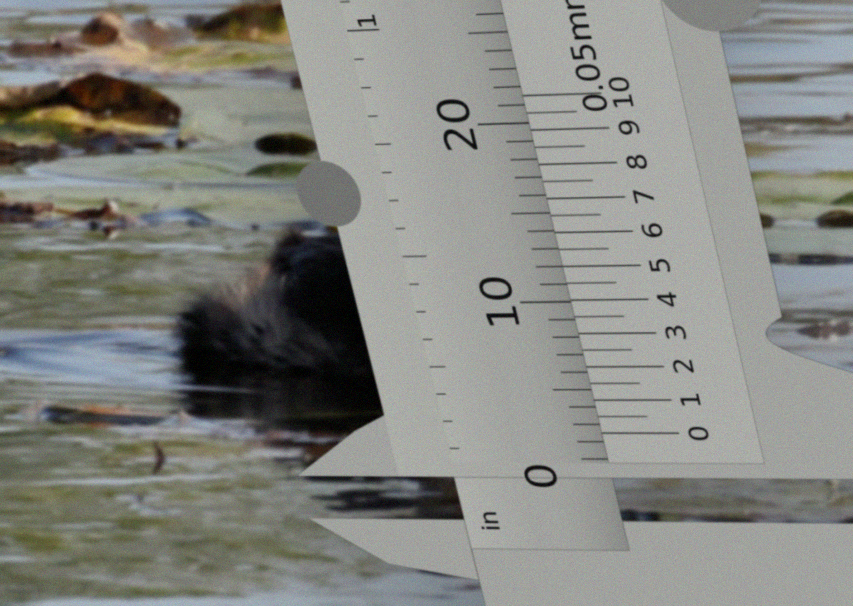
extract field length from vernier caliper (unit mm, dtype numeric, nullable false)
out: 2.5 mm
